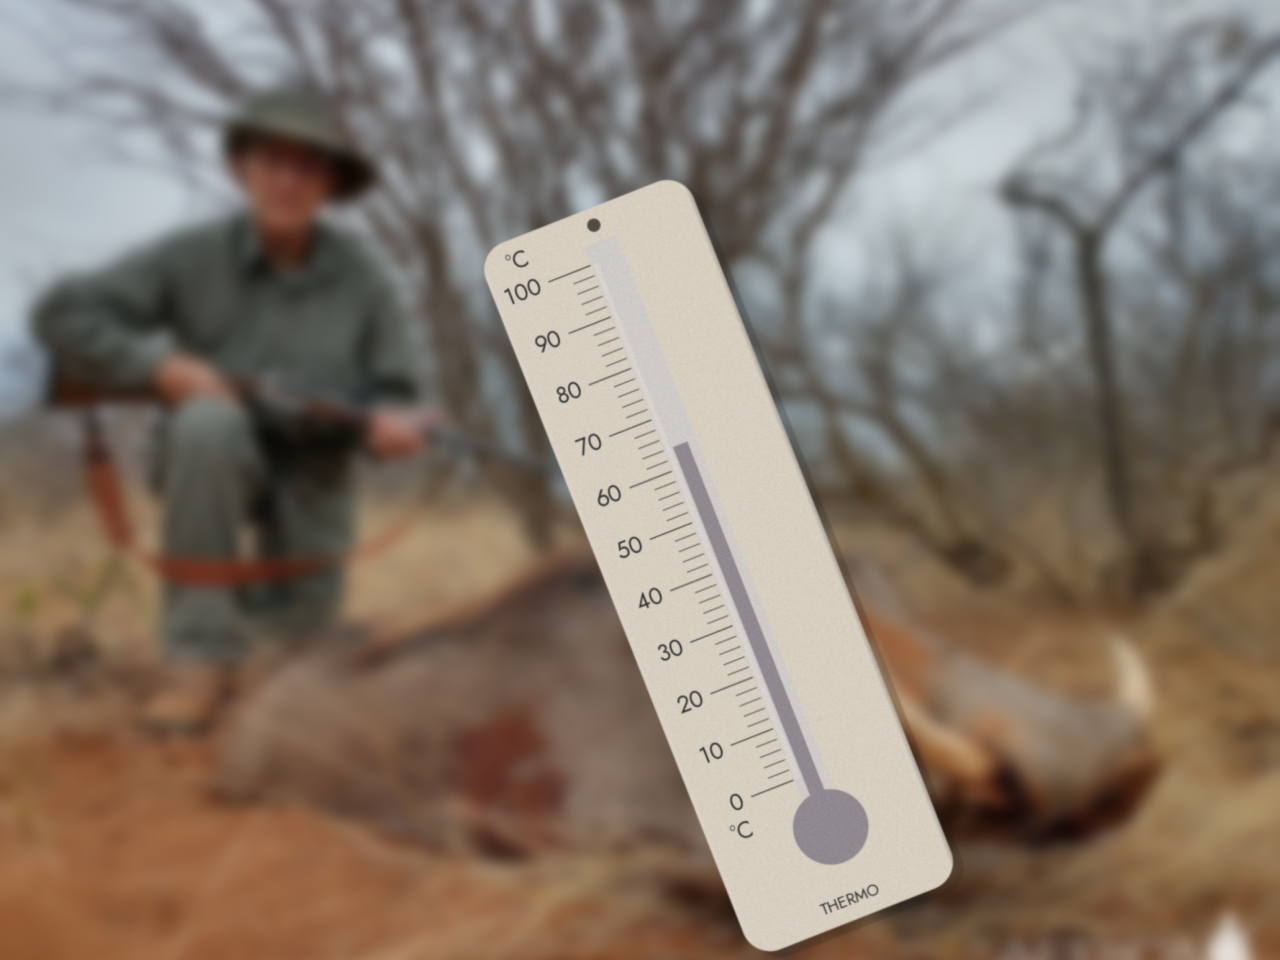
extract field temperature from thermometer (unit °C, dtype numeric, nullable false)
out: 64 °C
